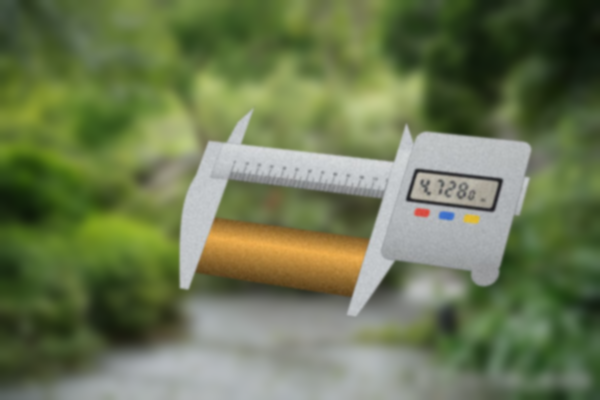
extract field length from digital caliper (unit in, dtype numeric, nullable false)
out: 4.7280 in
